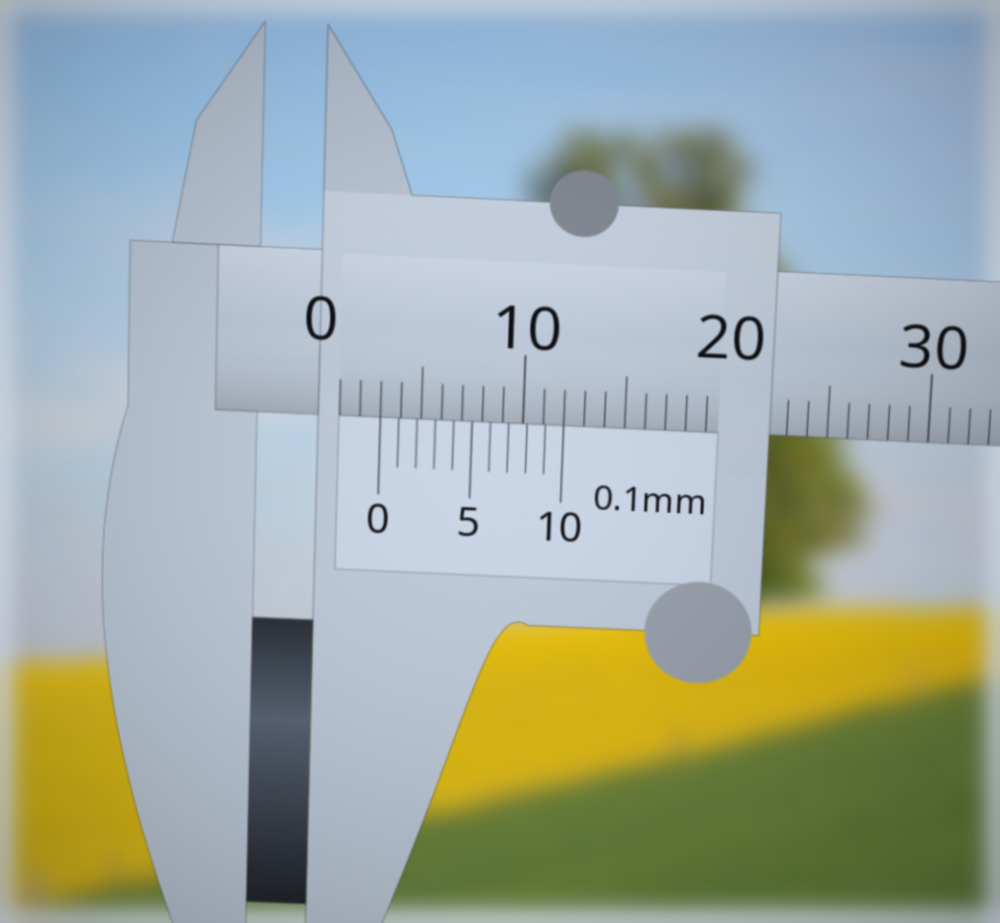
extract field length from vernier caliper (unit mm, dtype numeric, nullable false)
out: 3.0 mm
